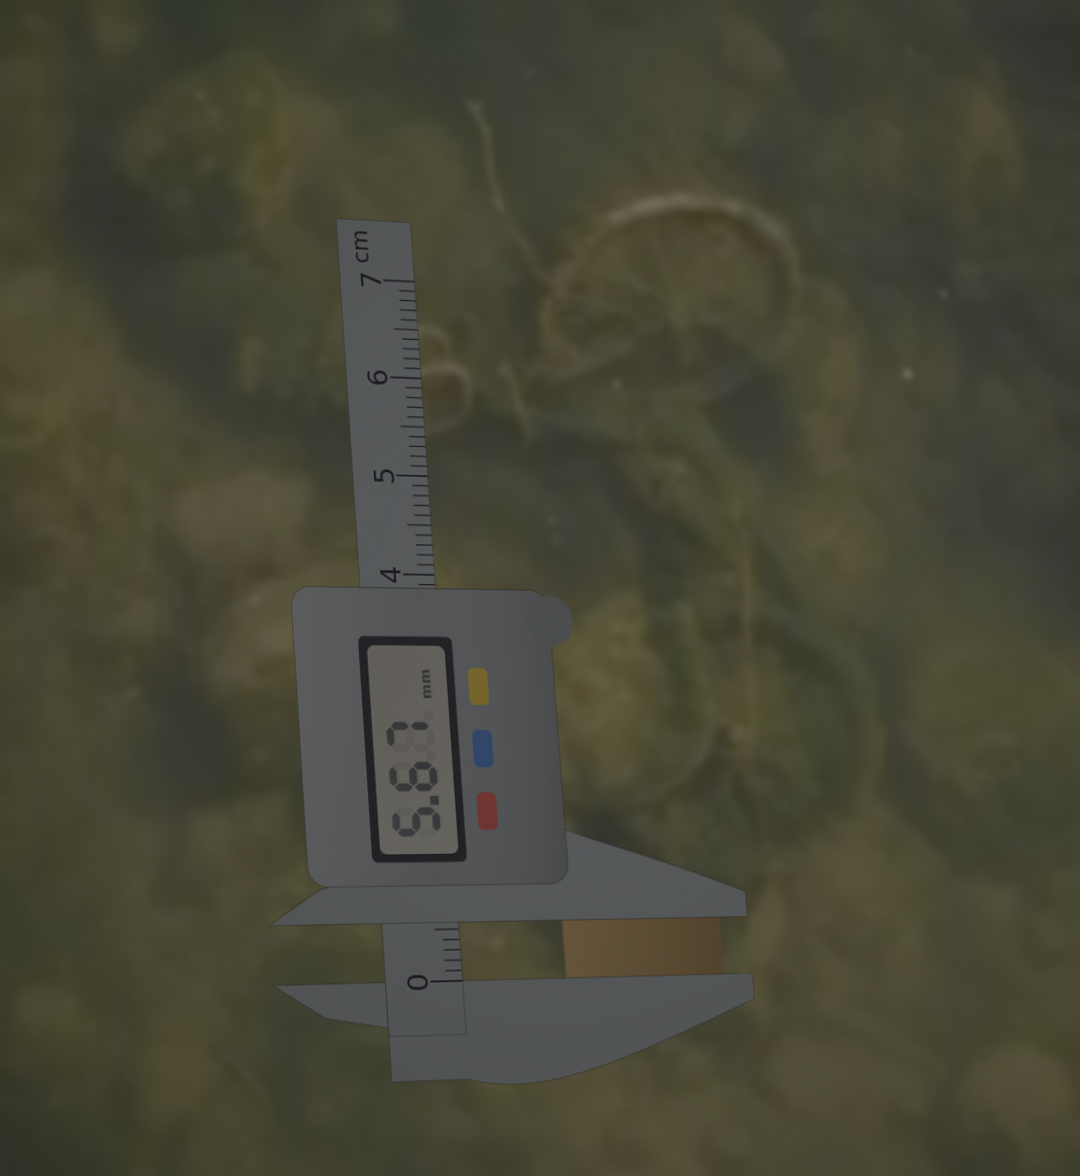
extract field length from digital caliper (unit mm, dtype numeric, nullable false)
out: 5.67 mm
